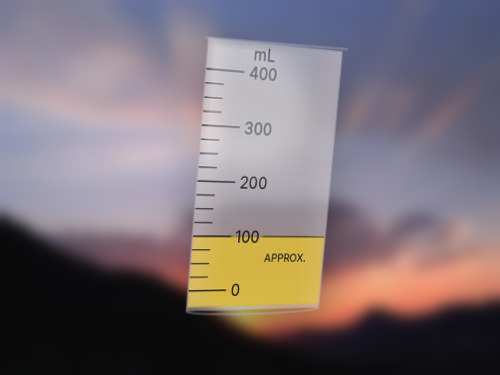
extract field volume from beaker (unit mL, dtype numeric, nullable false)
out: 100 mL
